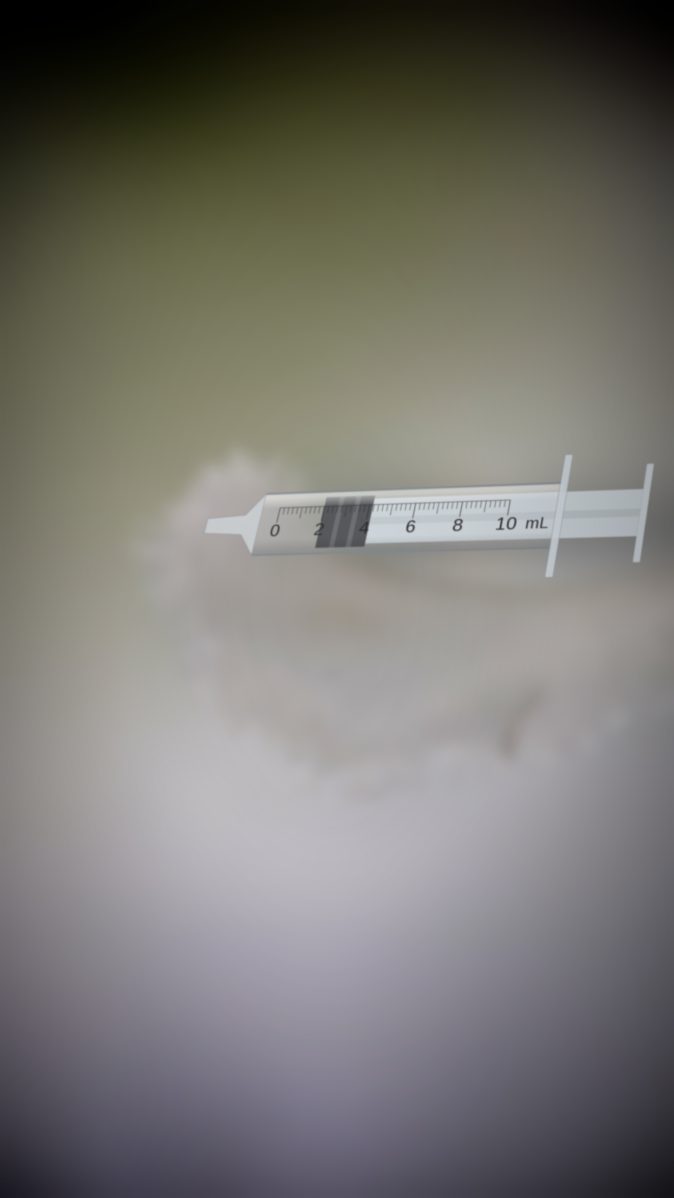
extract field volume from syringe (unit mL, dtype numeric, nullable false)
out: 2 mL
